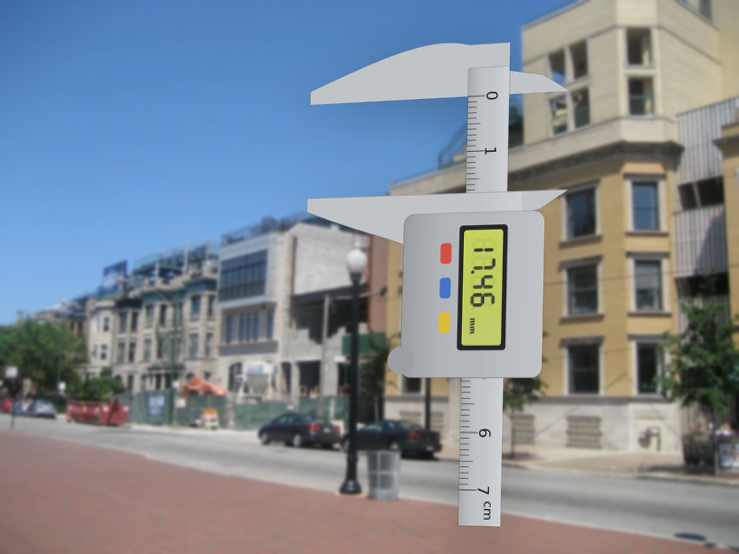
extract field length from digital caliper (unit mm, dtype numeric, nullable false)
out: 17.46 mm
